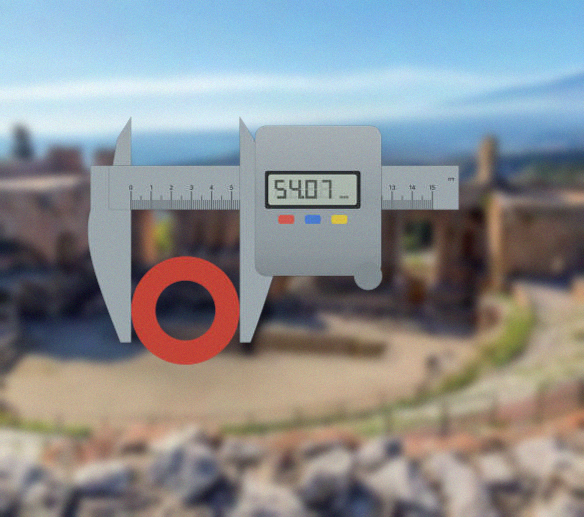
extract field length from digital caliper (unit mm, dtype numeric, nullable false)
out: 54.07 mm
